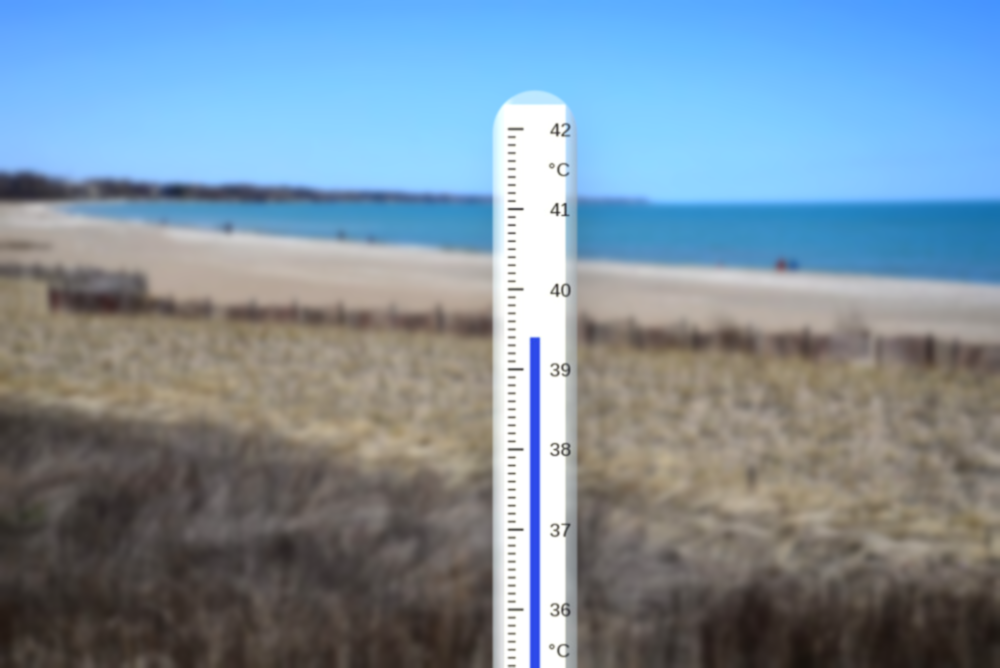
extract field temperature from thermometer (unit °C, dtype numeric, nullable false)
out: 39.4 °C
